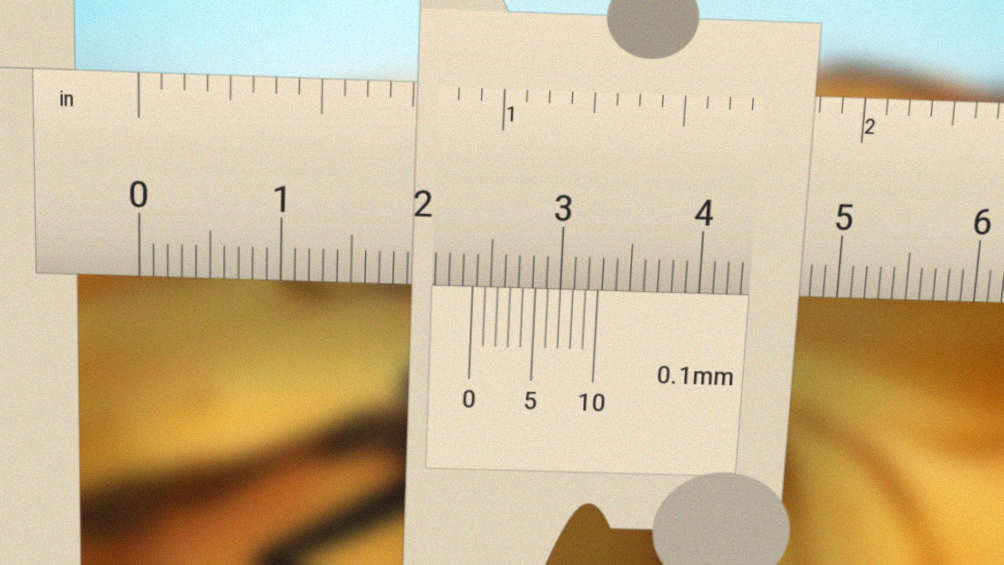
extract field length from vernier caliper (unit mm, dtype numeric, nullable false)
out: 23.7 mm
